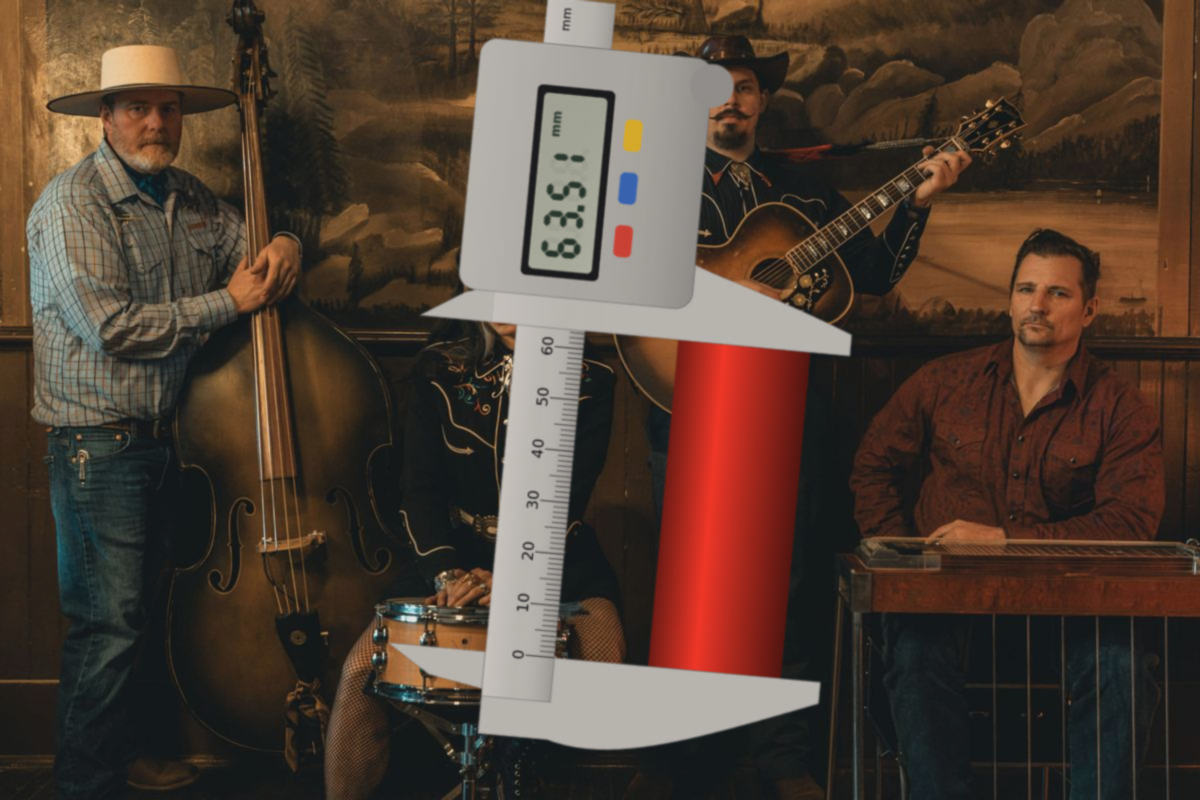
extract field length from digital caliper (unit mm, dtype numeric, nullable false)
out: 63.51 mm
